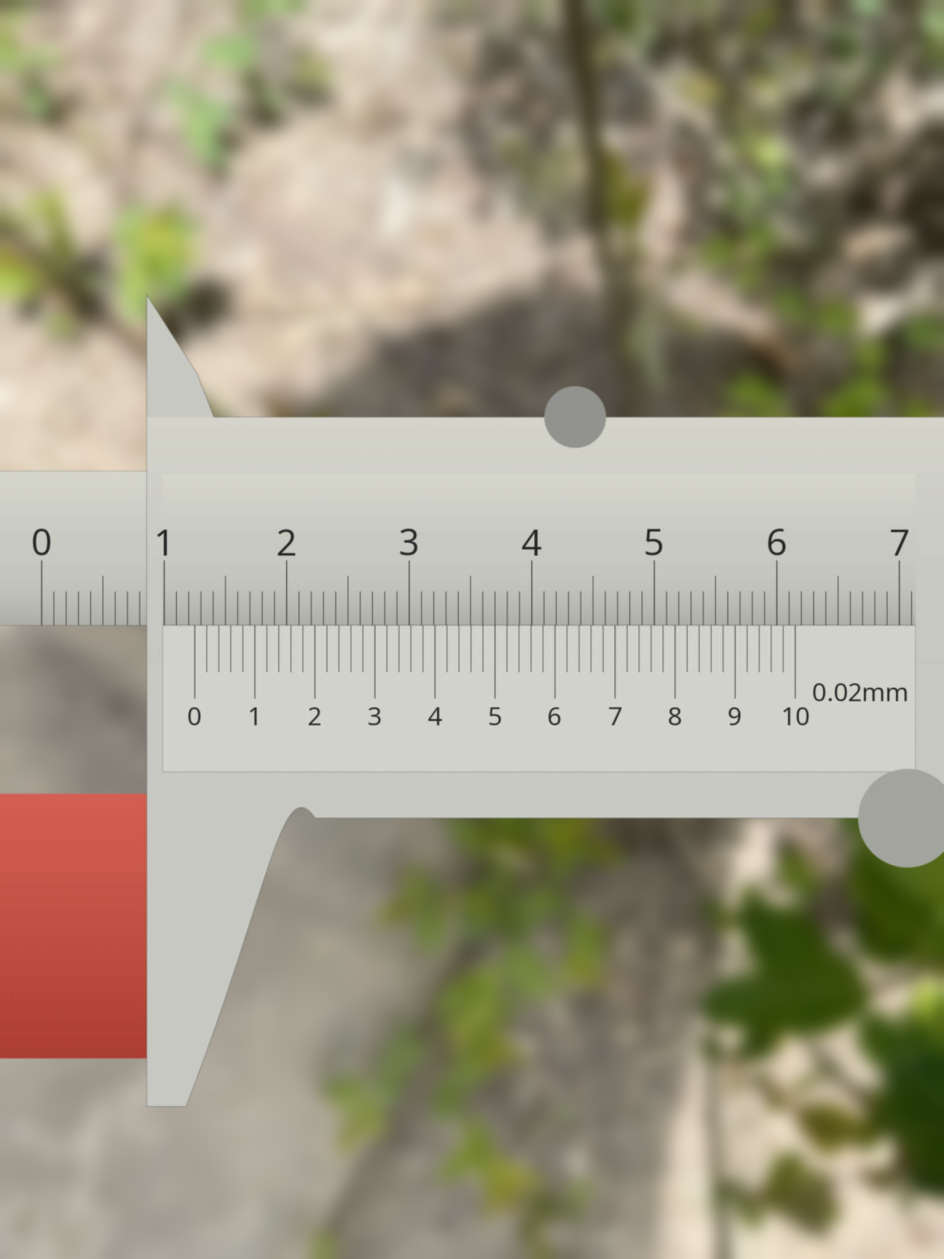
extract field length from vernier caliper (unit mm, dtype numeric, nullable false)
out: 12.5 mm
